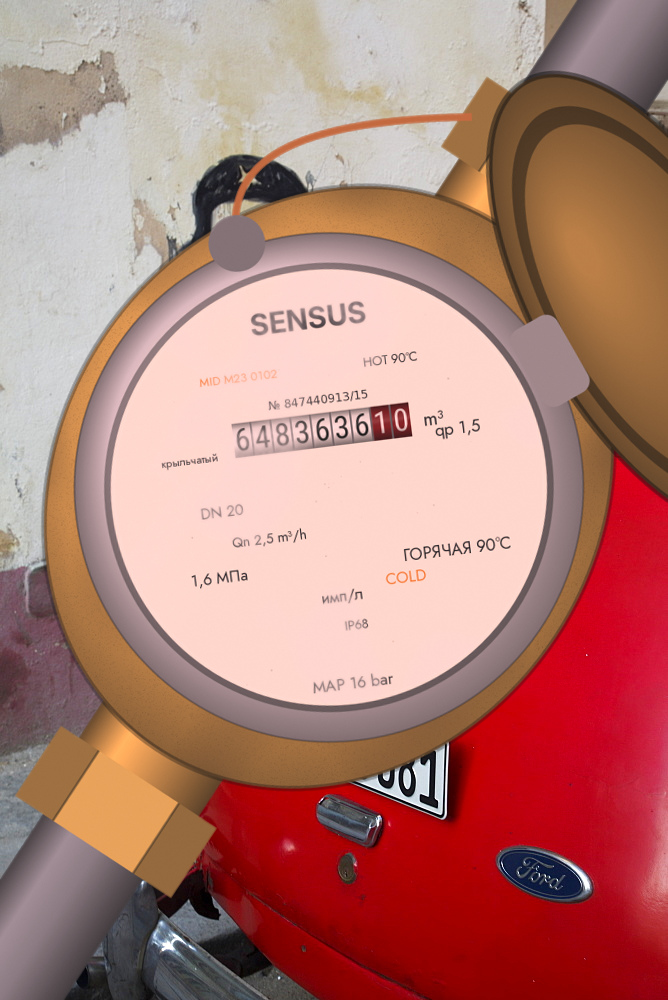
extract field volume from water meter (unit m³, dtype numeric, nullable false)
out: 6483636.10 m³
